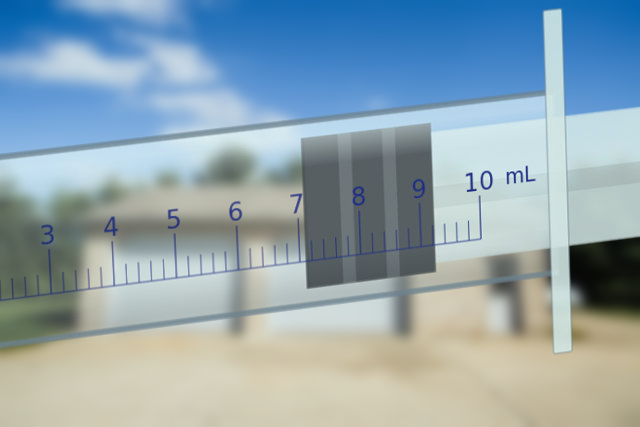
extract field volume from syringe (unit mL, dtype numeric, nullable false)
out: 7.1 mL
